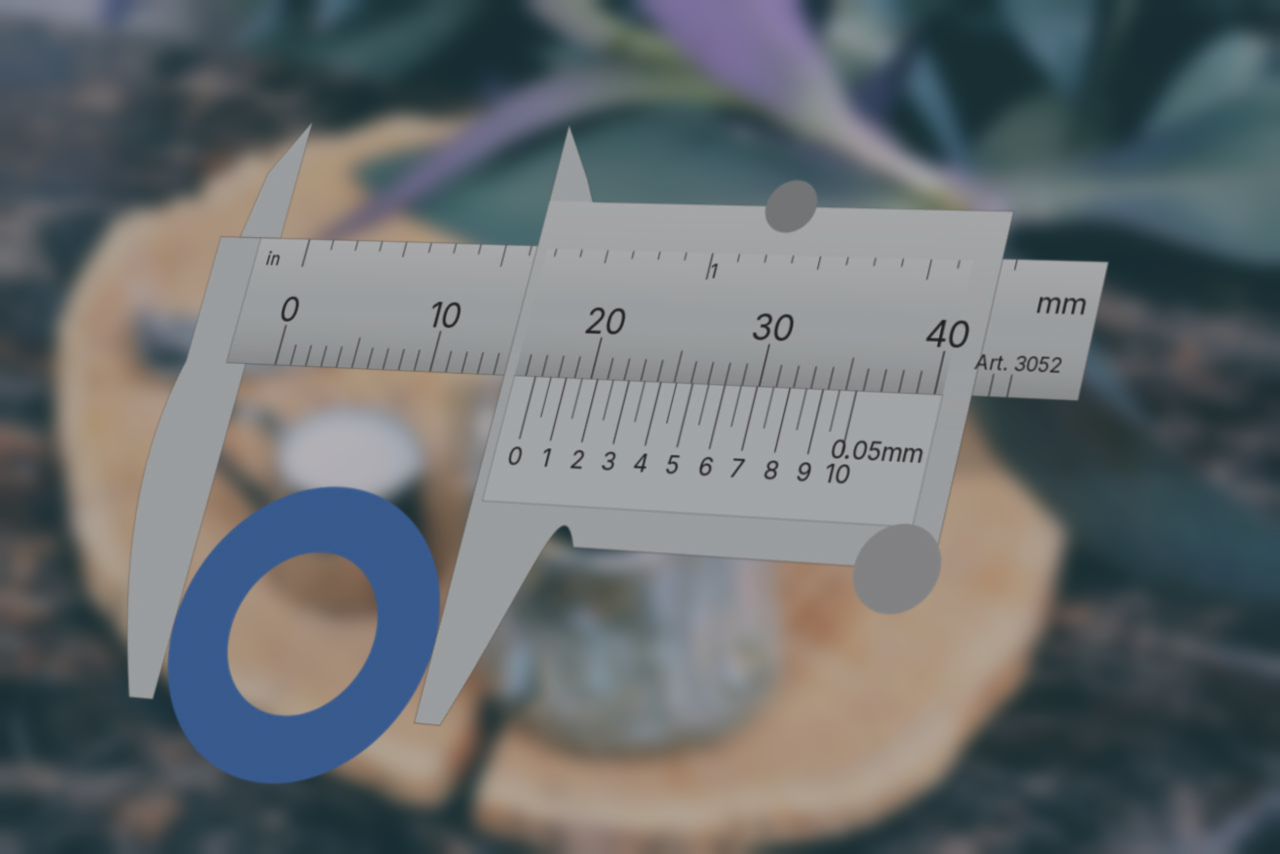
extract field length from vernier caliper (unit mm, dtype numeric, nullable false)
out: 16.6 mm
